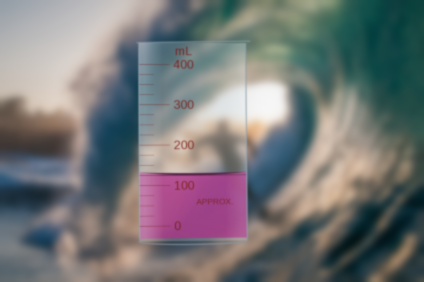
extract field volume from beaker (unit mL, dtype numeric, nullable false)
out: 125 mL
